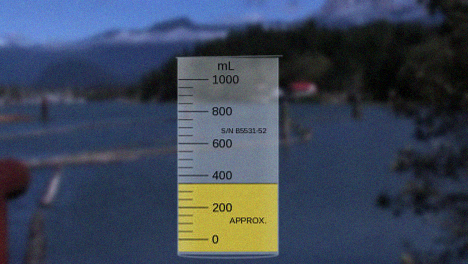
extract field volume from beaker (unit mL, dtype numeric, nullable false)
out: 350 mL
